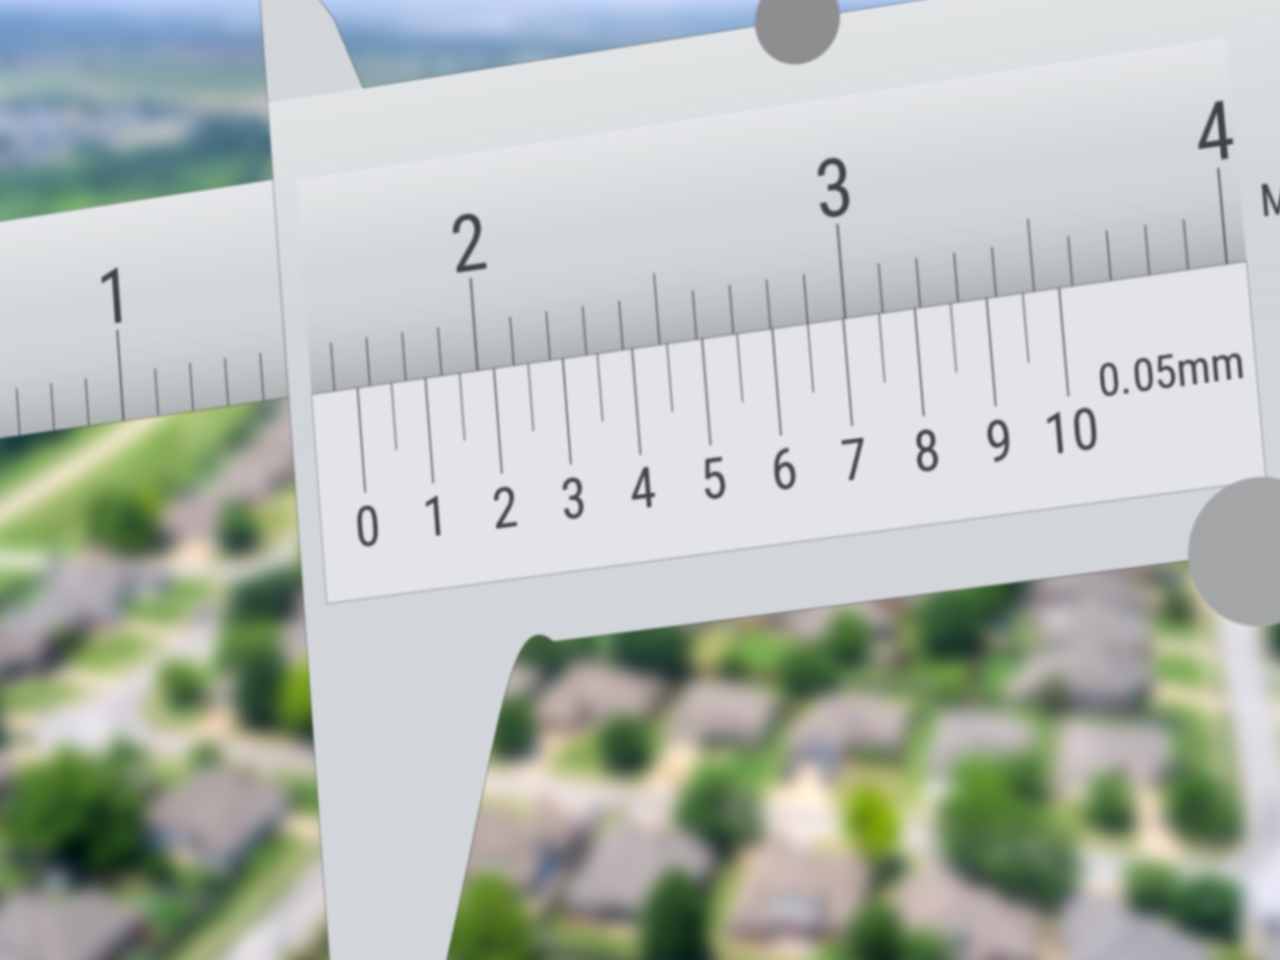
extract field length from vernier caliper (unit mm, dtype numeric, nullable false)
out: 16.65 mm
